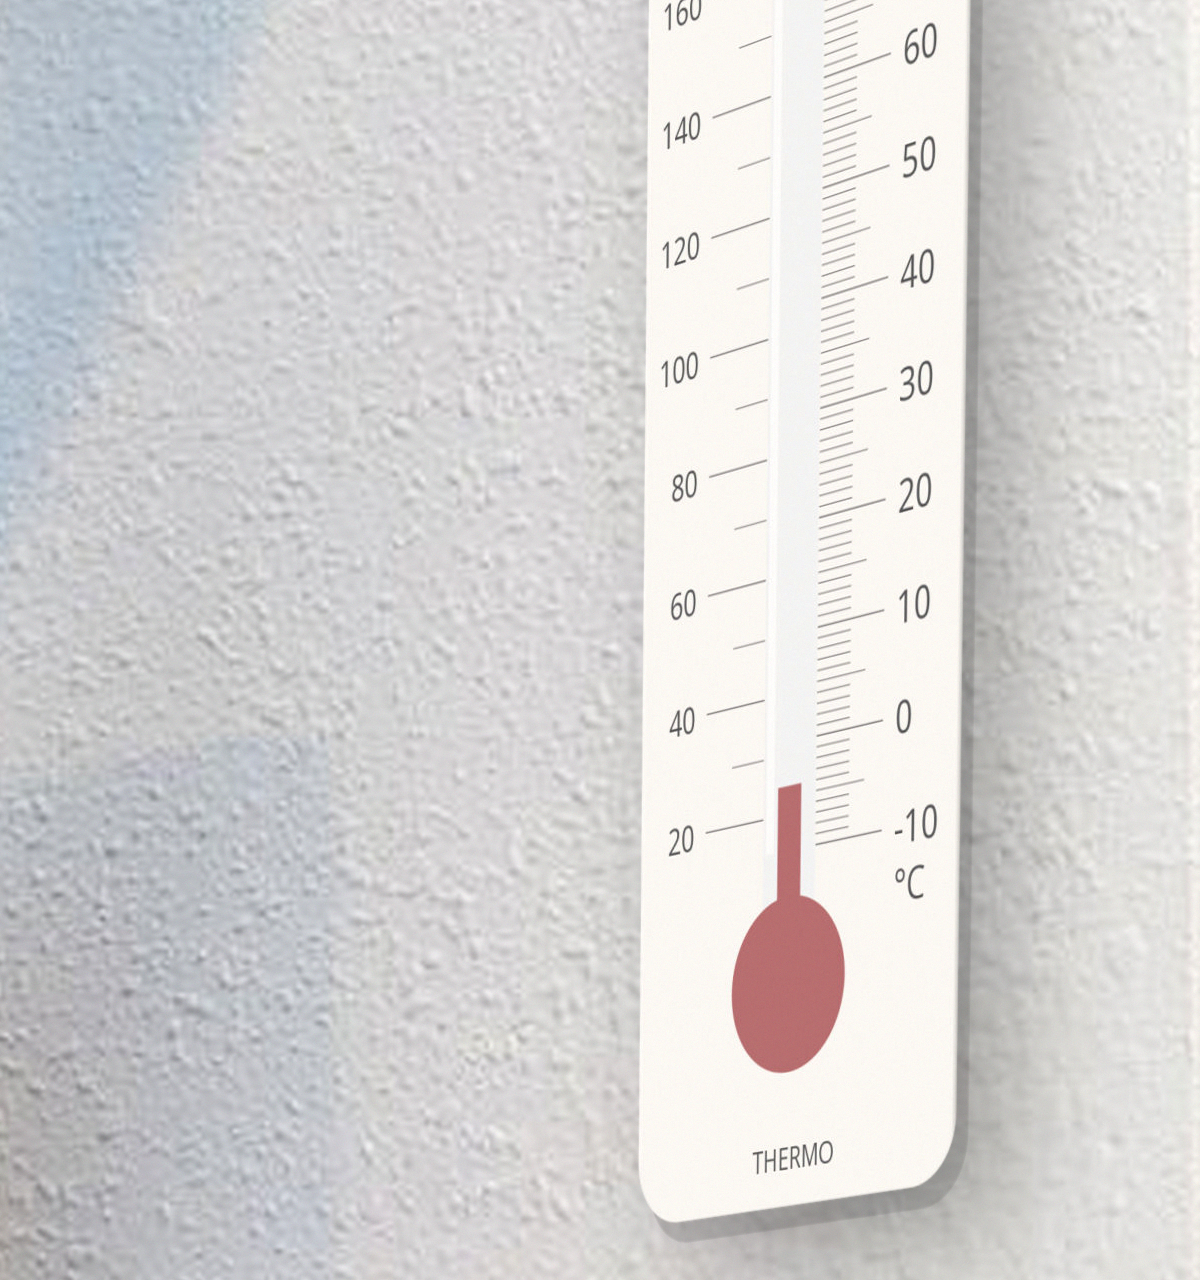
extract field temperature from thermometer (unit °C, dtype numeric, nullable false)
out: -4 °C
